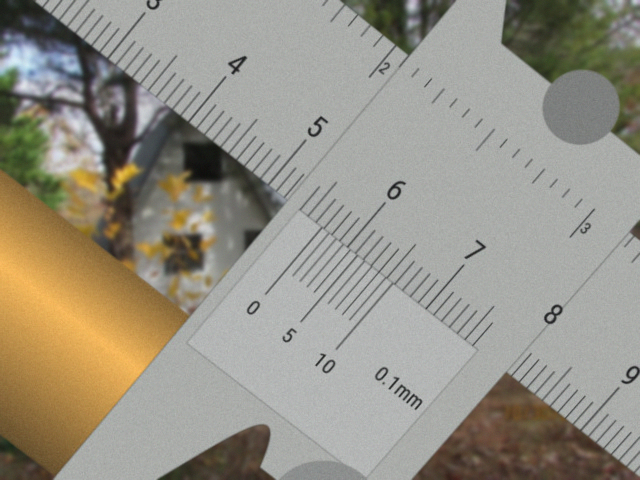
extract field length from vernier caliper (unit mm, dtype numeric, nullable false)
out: 56.8 mm
